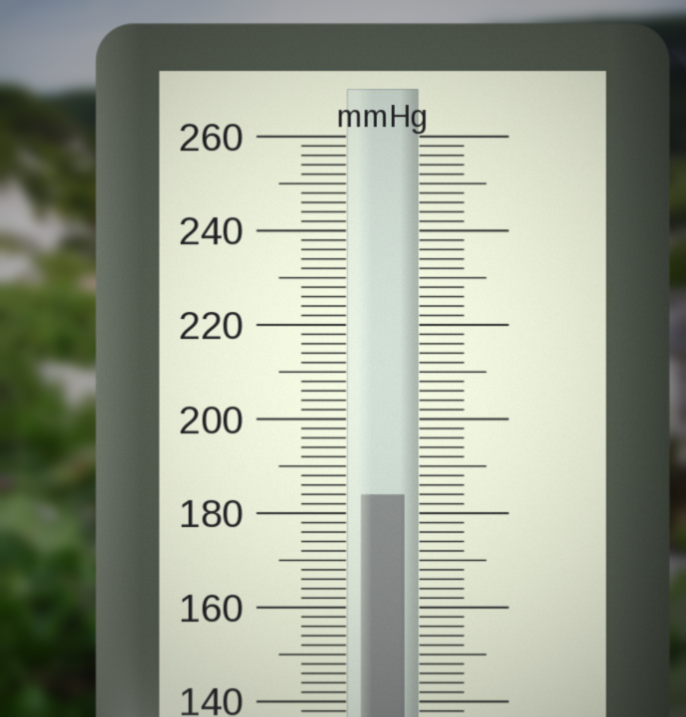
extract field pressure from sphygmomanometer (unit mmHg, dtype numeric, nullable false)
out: 184 mmHg
